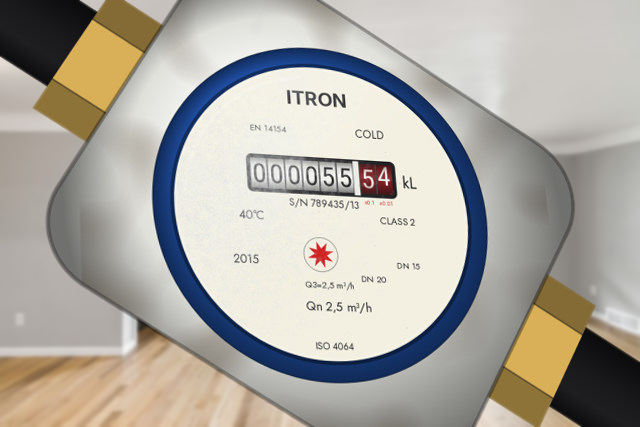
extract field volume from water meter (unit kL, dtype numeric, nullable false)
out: 55.54 kL
